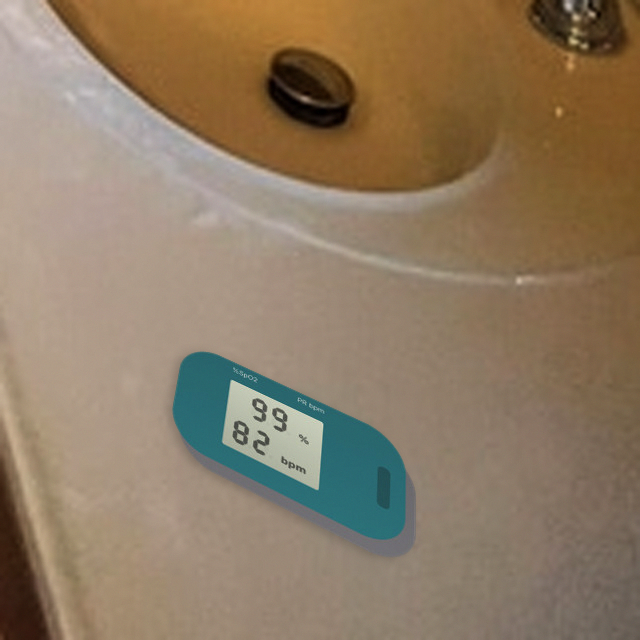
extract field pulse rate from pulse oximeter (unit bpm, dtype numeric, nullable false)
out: 82 bpm
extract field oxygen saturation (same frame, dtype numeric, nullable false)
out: 99 %
